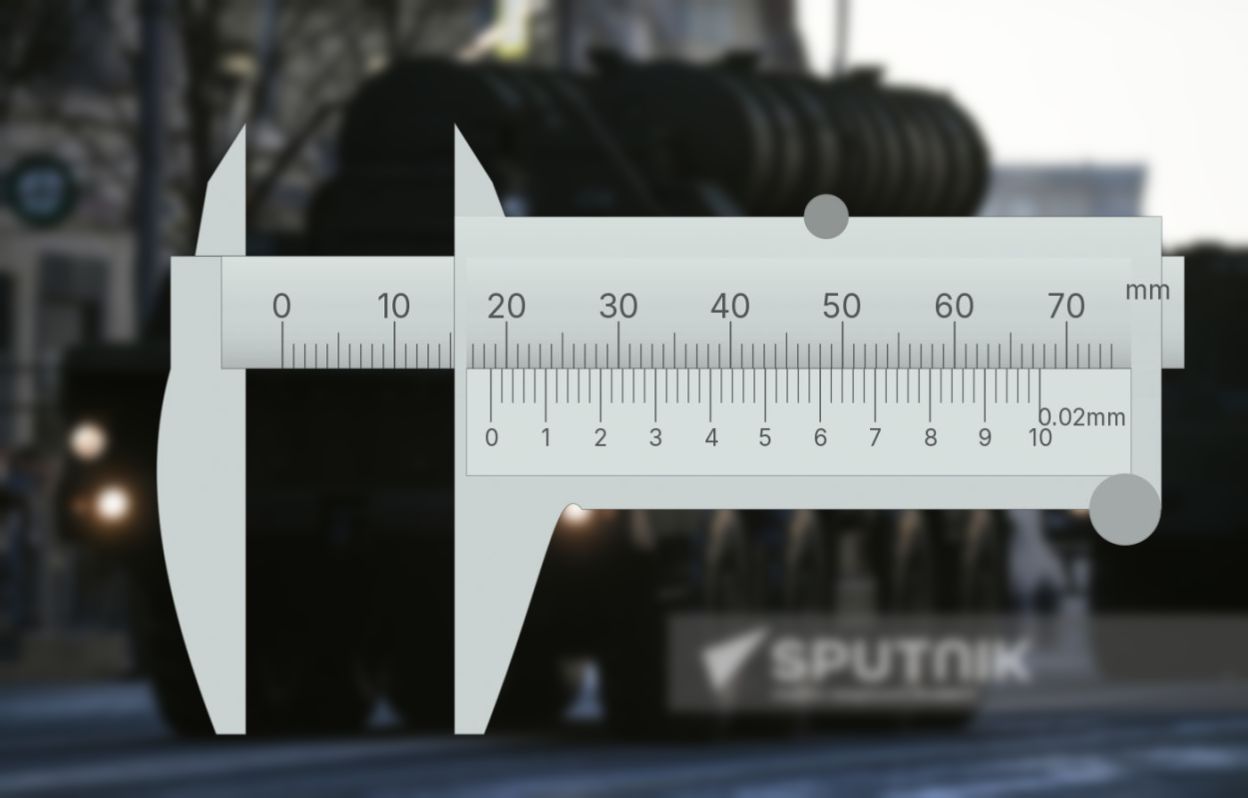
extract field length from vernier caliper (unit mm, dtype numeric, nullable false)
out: 18.6 mm
